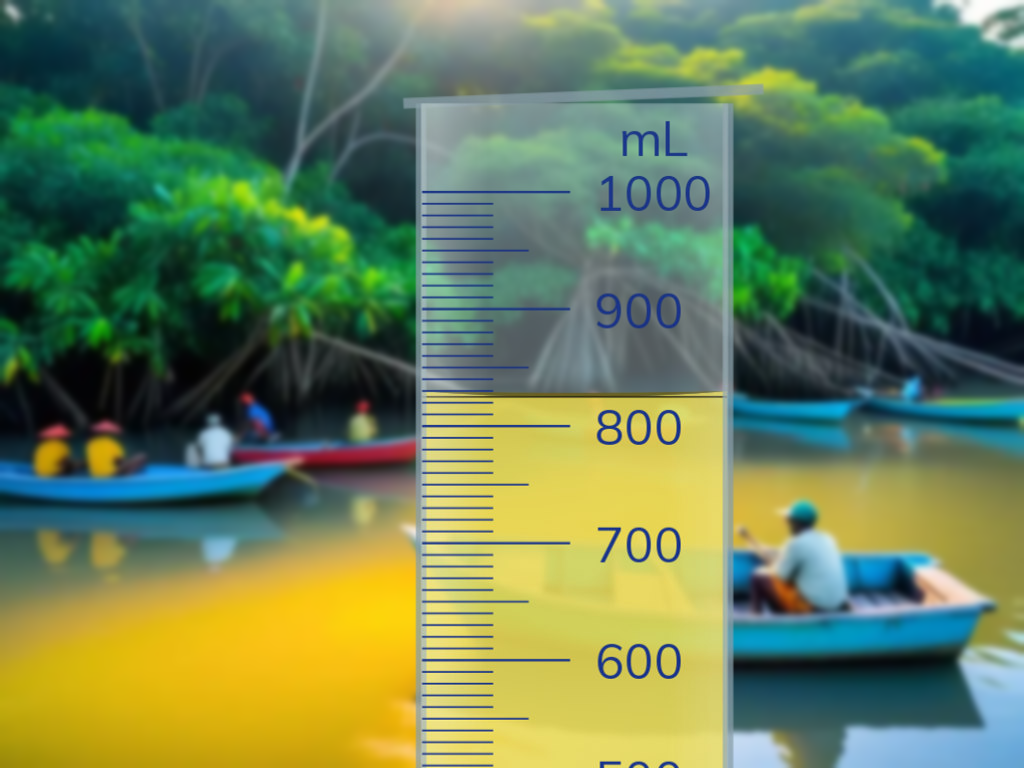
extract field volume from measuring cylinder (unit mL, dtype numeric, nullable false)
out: 825 mL
